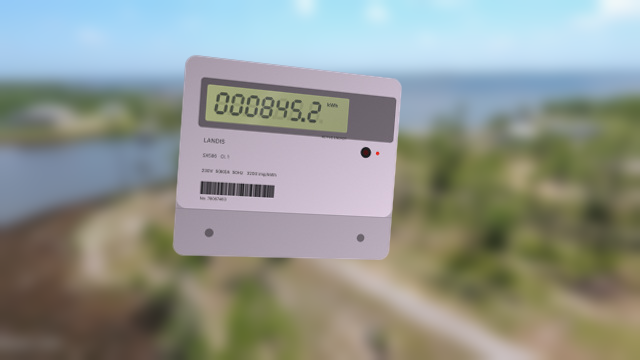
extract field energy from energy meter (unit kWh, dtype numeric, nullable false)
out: 845.2 kWh
